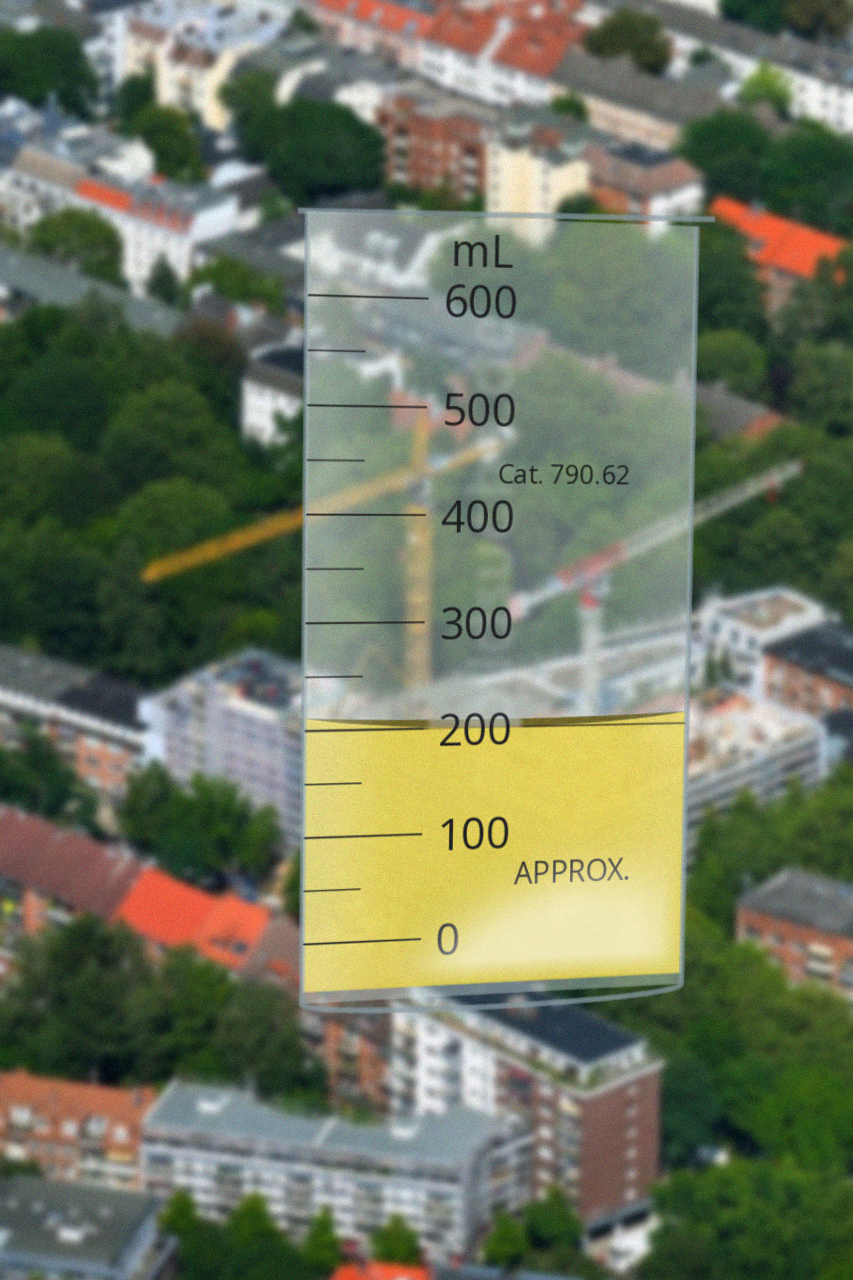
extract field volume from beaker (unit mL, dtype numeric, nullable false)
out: 200 mL
